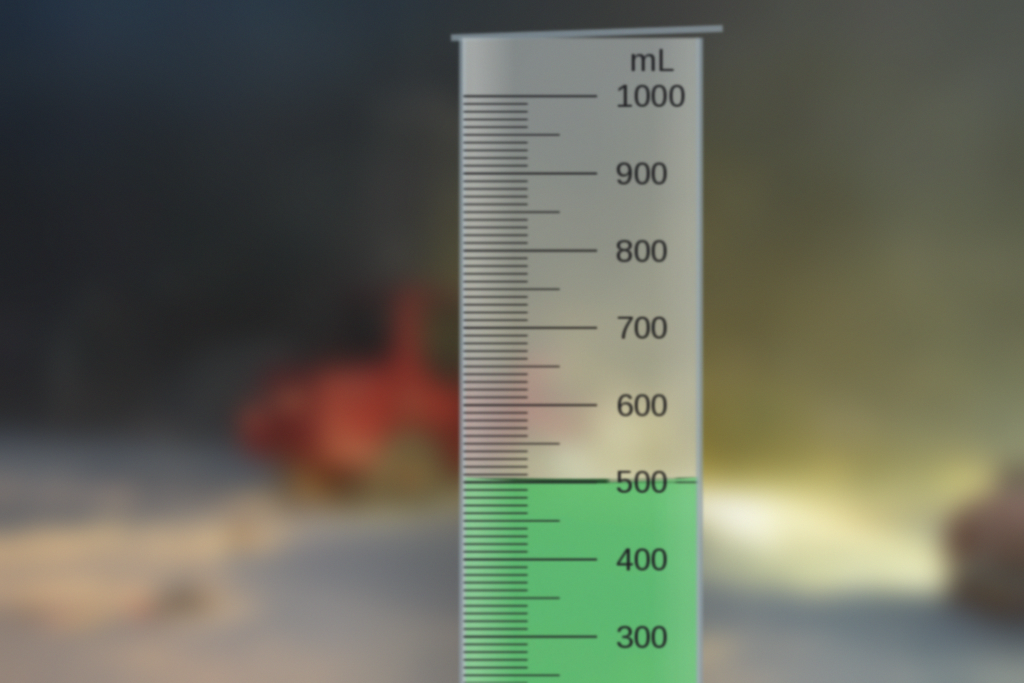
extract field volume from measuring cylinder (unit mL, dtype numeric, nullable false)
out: 500 mL
